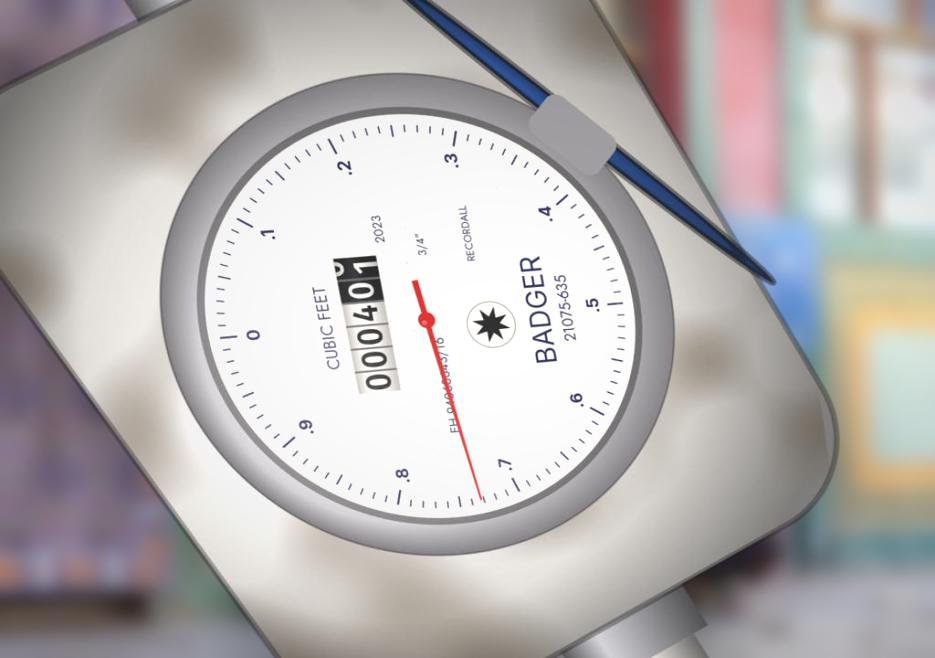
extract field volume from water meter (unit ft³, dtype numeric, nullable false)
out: 400.73 ft³
